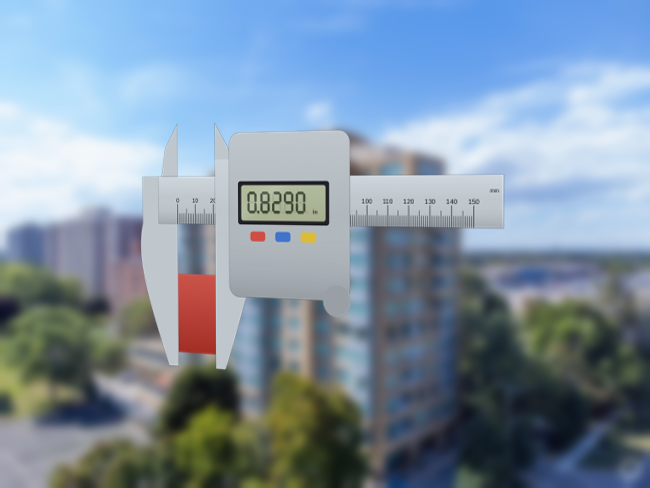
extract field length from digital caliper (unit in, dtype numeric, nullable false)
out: 0.8290 in
